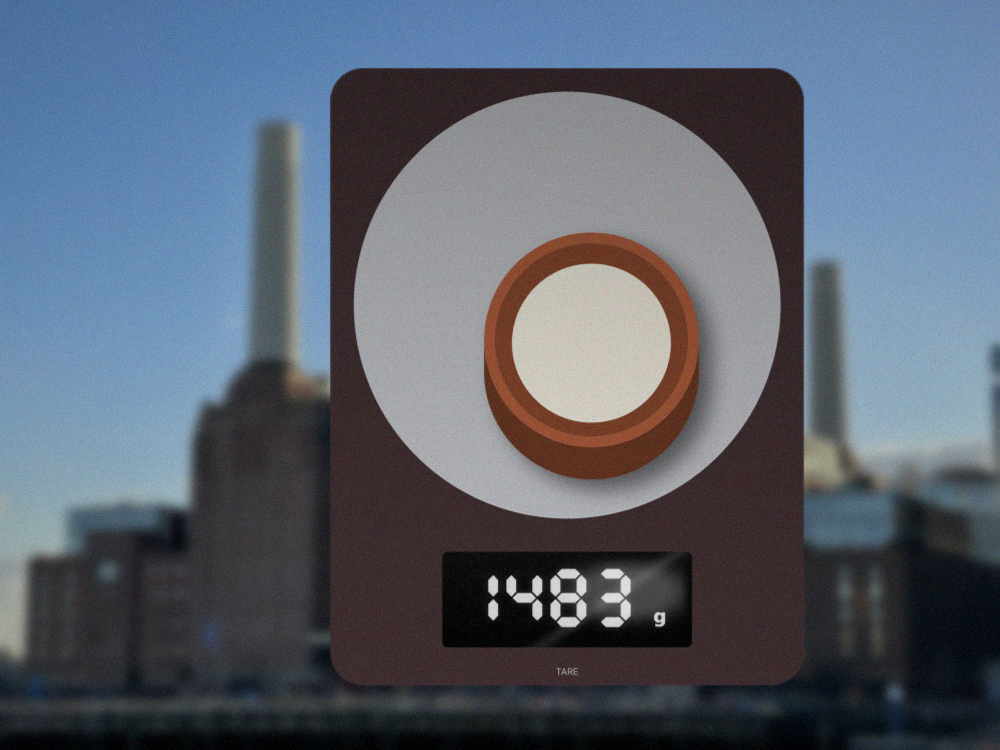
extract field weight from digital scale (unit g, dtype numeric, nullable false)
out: 1483 g
